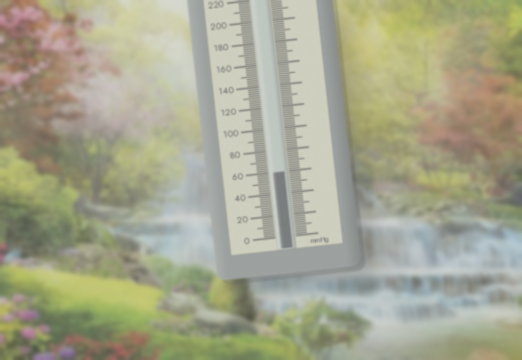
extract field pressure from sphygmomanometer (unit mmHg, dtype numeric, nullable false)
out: 60 mmHg
